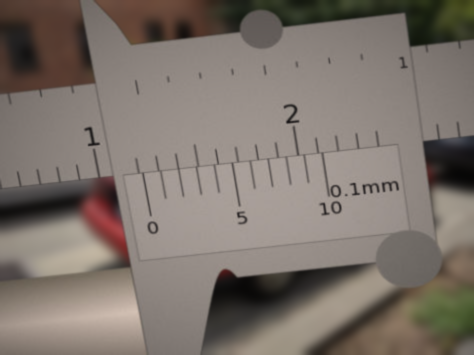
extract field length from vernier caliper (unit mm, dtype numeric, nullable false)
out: 12.2 mm
